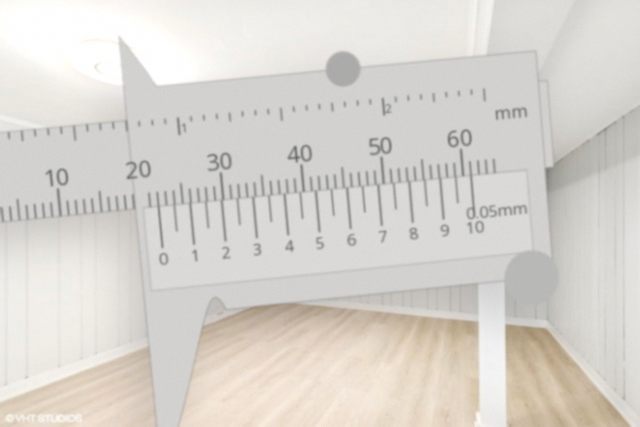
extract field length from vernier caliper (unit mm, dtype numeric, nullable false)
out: 22.0 mm
